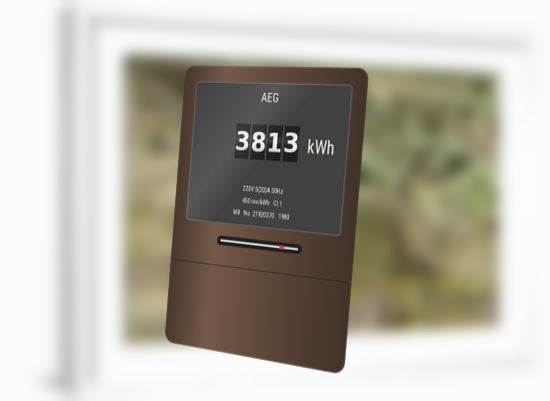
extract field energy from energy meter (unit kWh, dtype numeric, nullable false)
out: 3813 kWh
